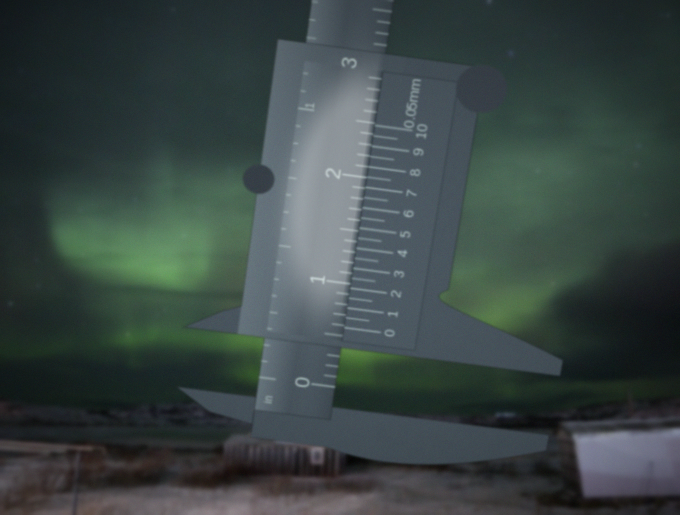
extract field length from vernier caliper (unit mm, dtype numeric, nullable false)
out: 5.8 mm
